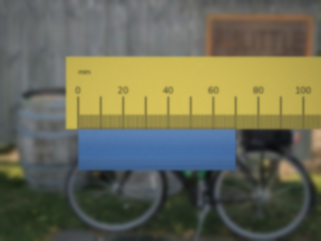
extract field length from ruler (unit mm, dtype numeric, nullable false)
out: 70 mm
